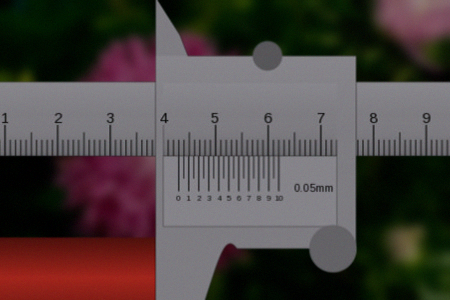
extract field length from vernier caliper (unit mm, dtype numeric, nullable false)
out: 43.0 mm
